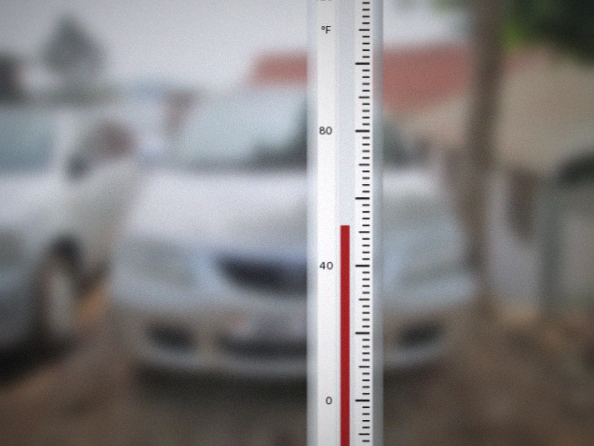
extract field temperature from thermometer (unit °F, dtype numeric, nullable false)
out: 52 °F
